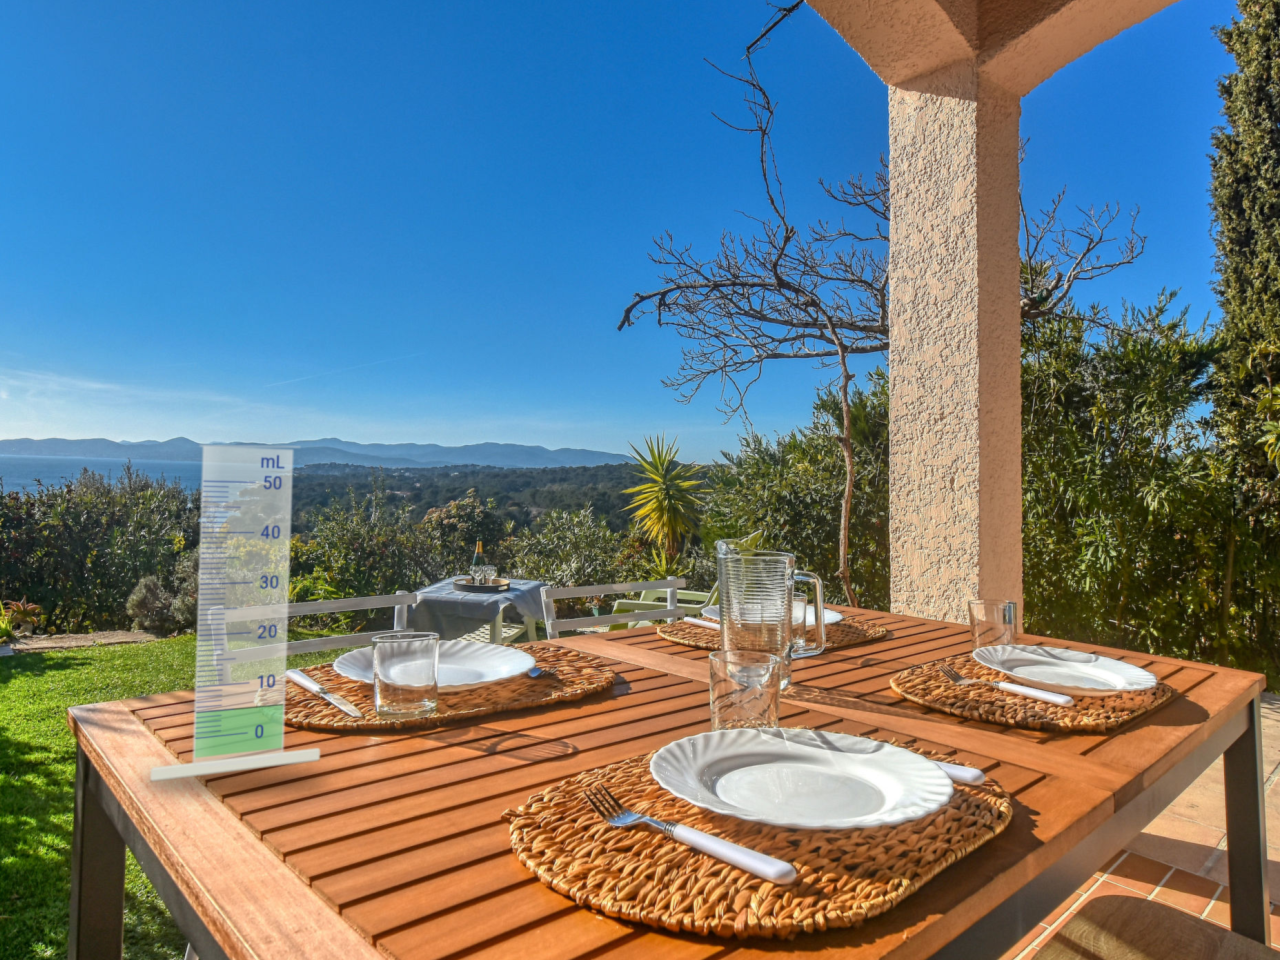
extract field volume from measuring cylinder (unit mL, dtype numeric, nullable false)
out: 5 mL
